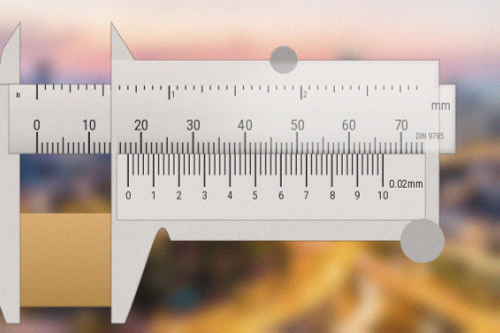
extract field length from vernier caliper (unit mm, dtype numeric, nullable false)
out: 17.5 mm
